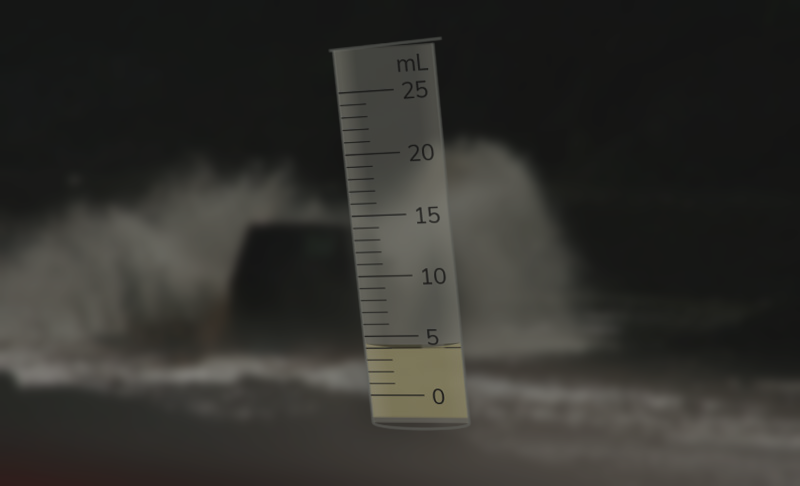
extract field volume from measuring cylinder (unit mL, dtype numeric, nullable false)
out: 4 mL
